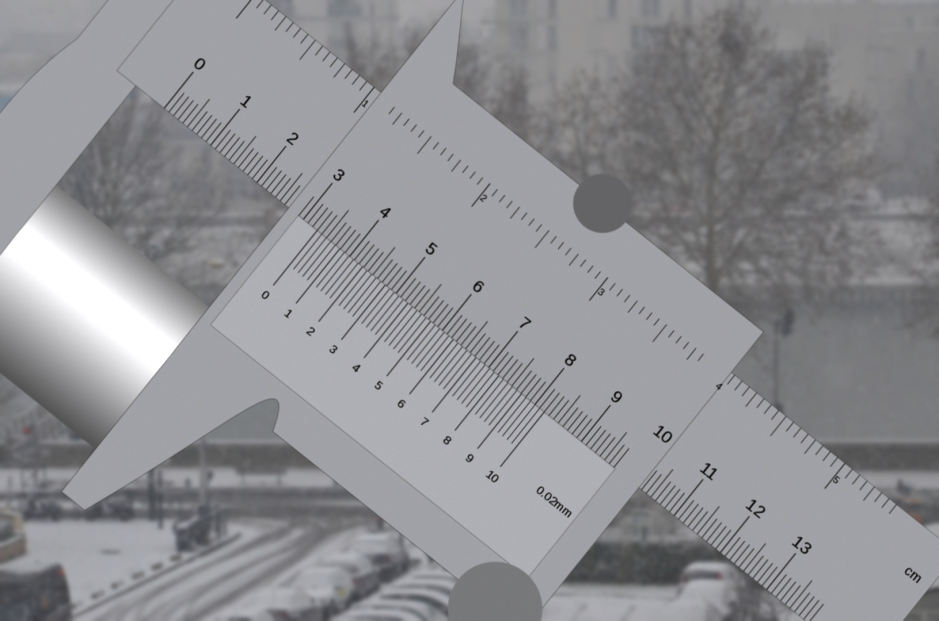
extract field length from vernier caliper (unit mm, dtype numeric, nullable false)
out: 33.0 mm
